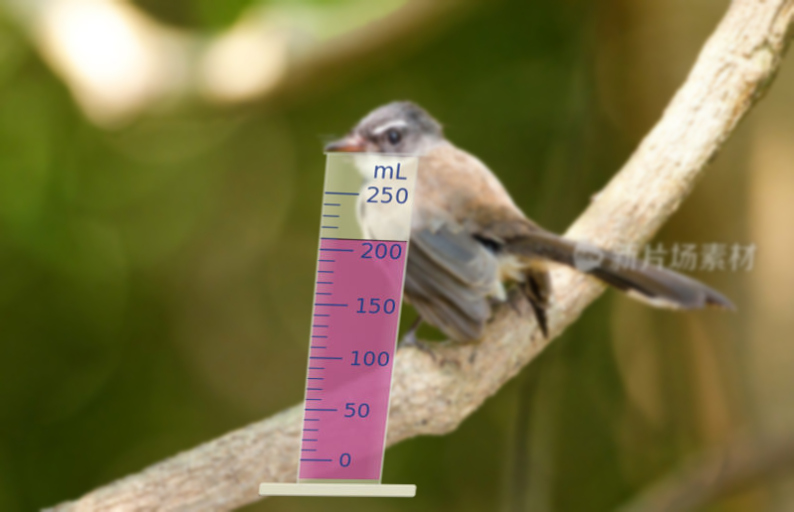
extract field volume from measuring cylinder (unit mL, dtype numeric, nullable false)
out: 210 mL
